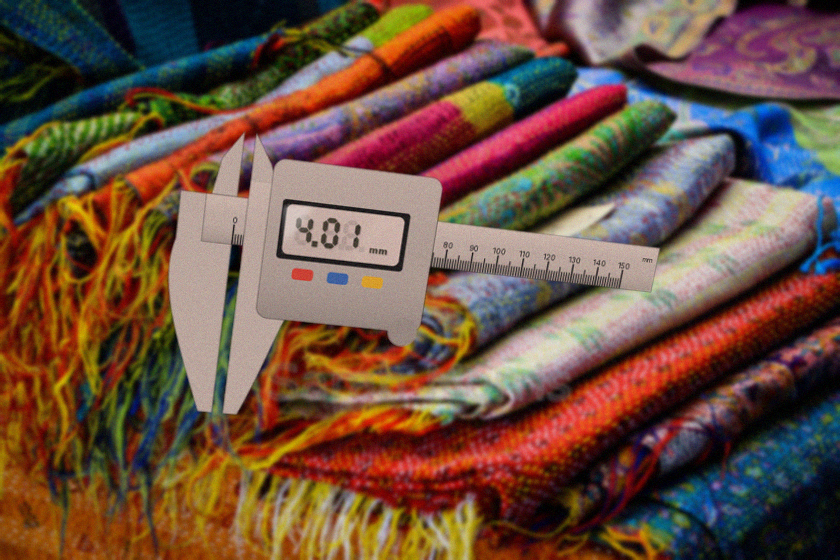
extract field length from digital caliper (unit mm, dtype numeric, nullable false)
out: 4.01 mm
